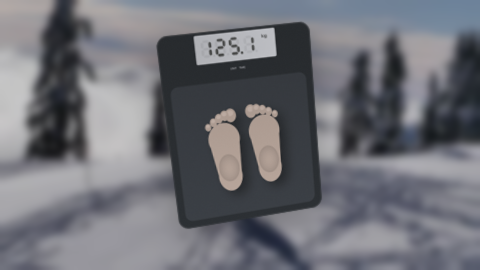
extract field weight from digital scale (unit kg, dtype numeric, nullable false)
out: 125.1 kg
